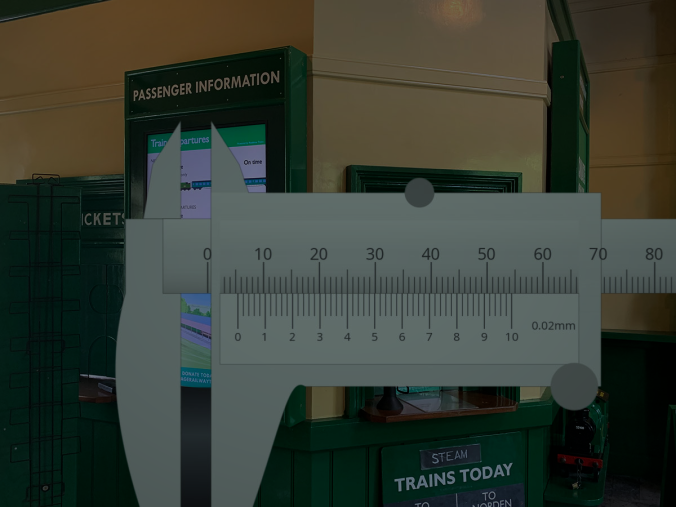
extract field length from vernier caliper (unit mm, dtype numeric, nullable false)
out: 5.4 mm
